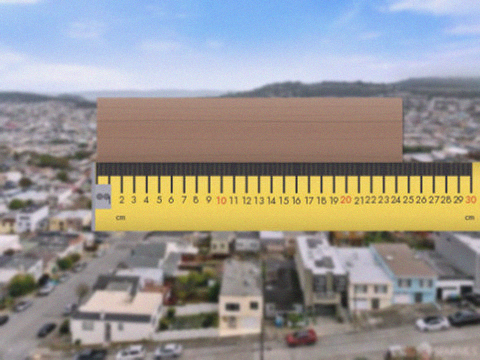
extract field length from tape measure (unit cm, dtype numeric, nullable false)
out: 24.5 cm
